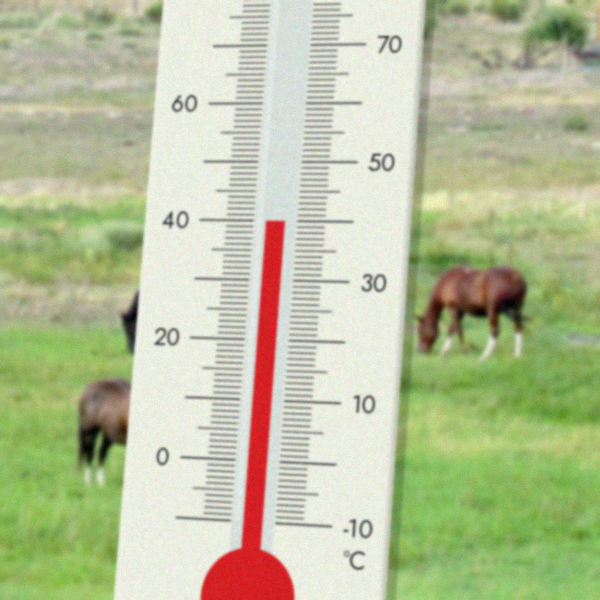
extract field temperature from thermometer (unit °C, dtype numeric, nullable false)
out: 40 °C
